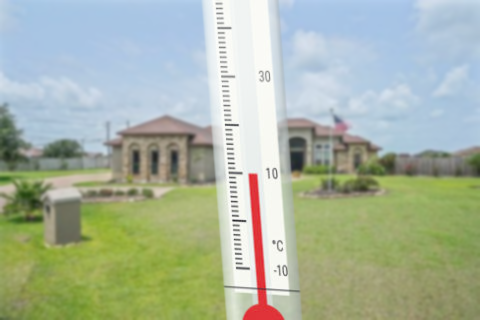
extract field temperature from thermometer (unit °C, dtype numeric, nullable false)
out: 10 °C
